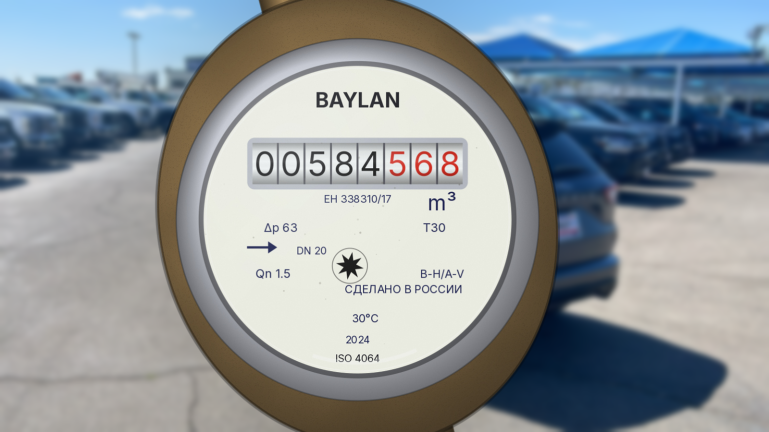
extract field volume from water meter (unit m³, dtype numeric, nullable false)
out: 584.568 m³
